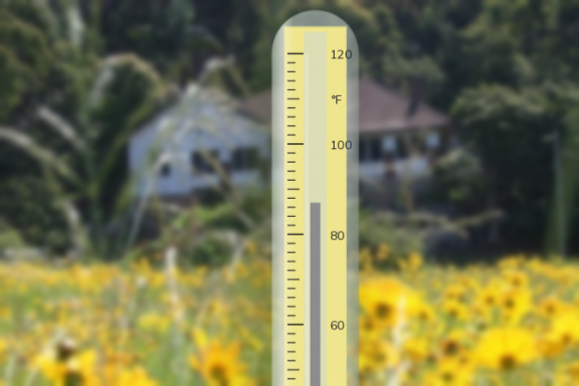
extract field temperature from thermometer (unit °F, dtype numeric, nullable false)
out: 87 °F
